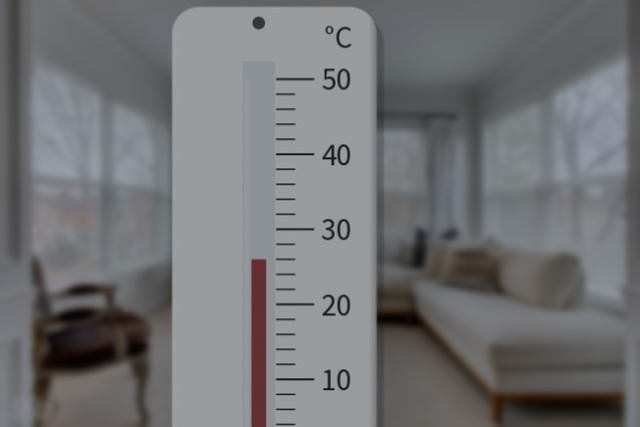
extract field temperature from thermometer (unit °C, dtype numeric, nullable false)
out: 26 °C
